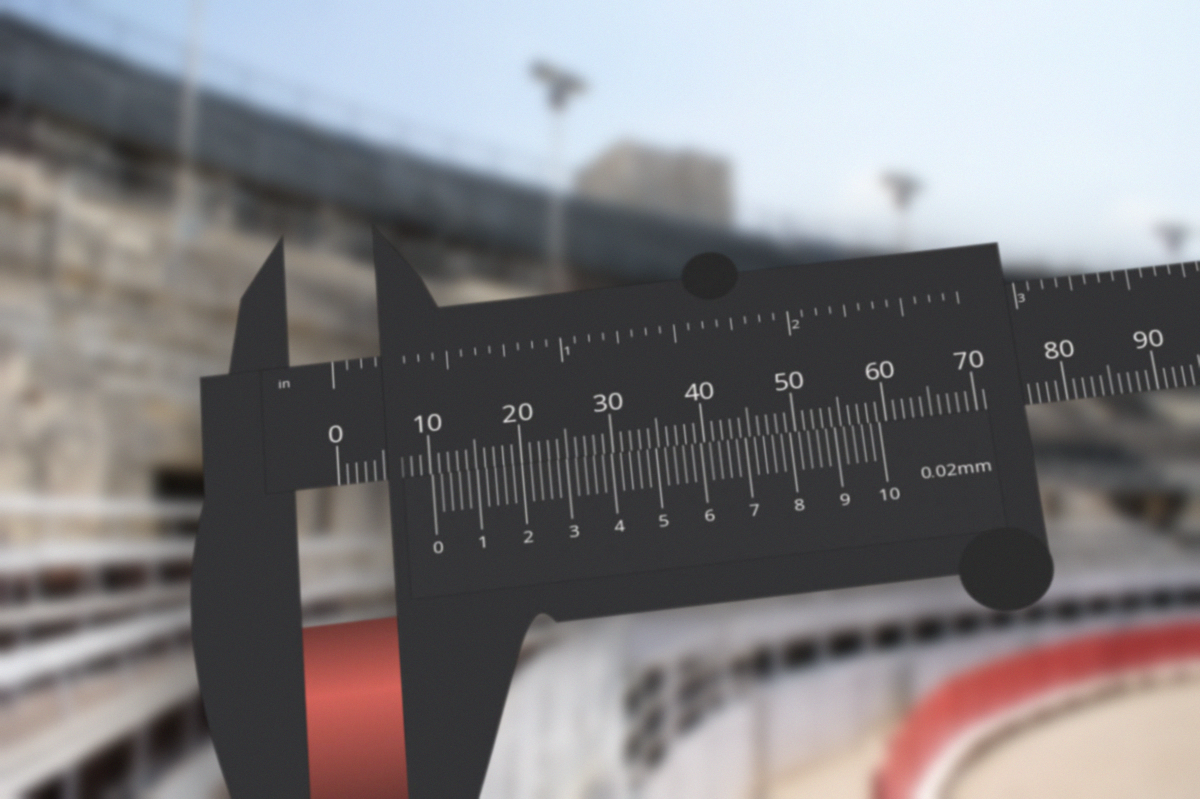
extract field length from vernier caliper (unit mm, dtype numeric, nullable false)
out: 10.2 mm
